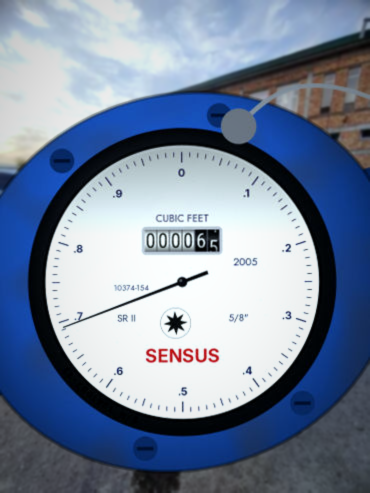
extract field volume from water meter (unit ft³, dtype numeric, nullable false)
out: 64.69 ft³
